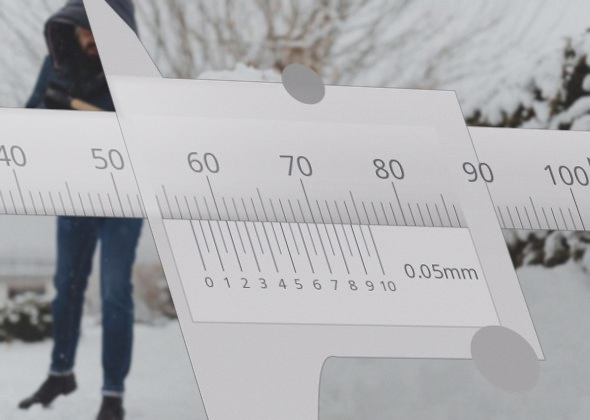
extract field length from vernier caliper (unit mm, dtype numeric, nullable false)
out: 56.8 mm
